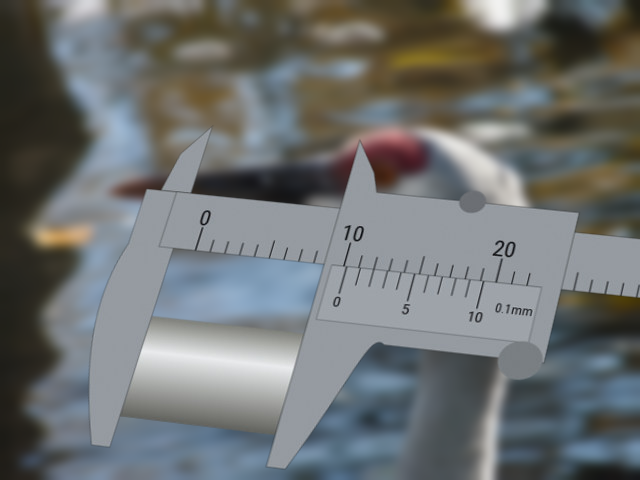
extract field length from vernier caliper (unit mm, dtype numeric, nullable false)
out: 10.2 mm
